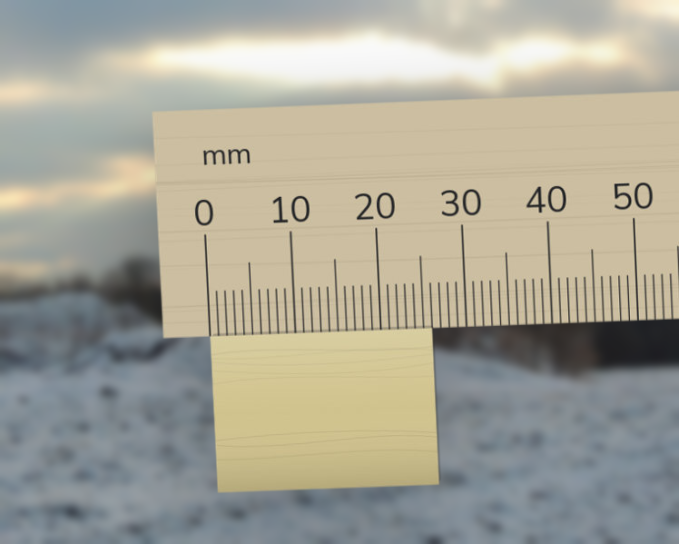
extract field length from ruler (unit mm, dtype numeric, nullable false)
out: 26 mm
